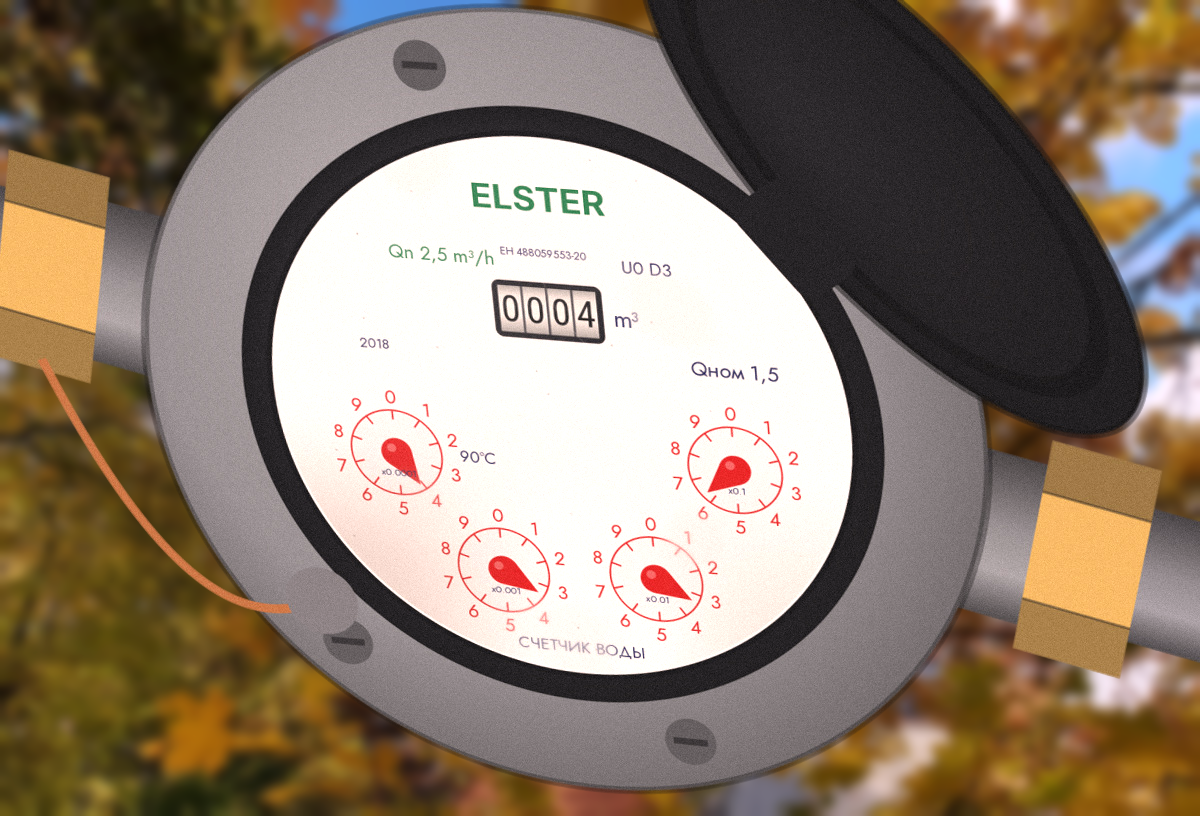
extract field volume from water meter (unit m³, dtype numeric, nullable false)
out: 4.6334 m³
